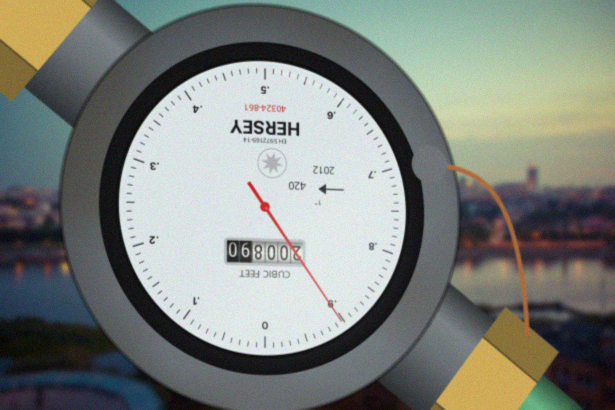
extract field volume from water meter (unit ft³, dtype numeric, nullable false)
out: 200889.90 ft³
